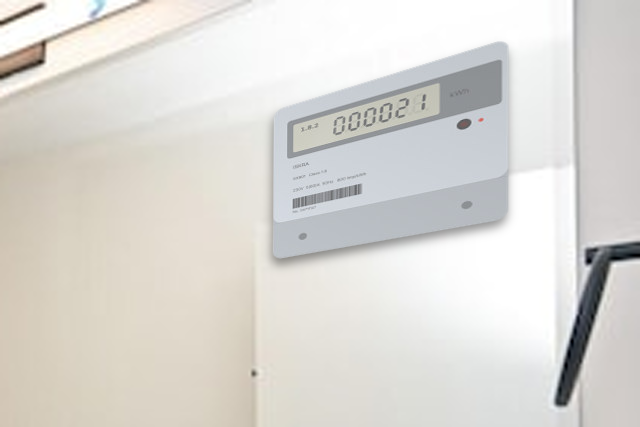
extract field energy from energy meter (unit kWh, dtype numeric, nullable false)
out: 21 kWh
